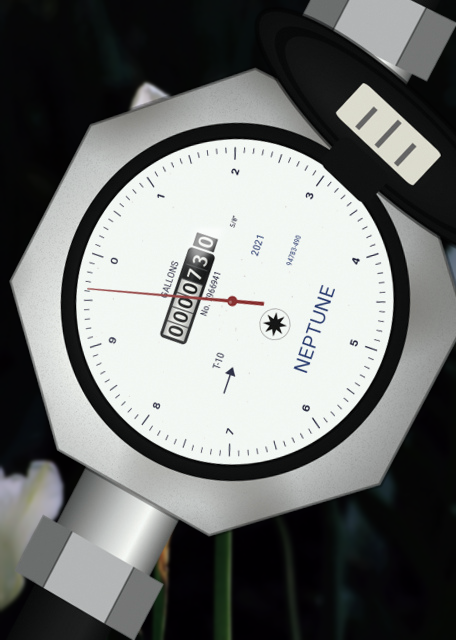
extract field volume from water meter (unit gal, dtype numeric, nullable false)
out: 729.6 gal
